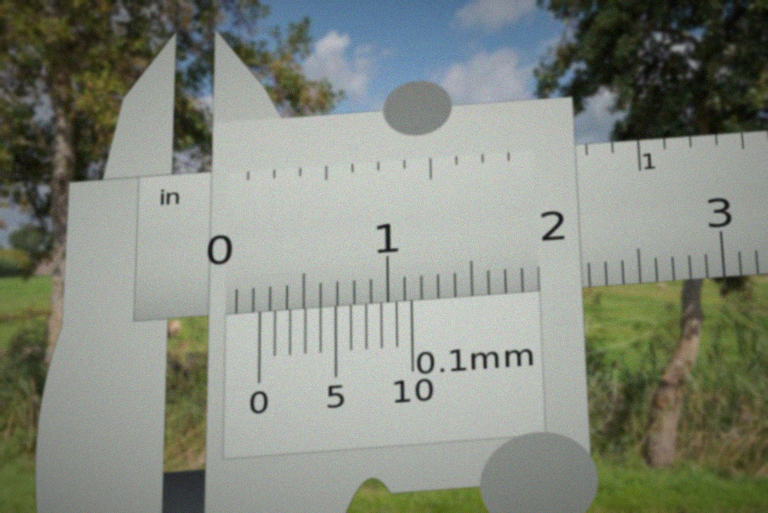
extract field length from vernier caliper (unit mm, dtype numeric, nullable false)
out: 2.4 mm
